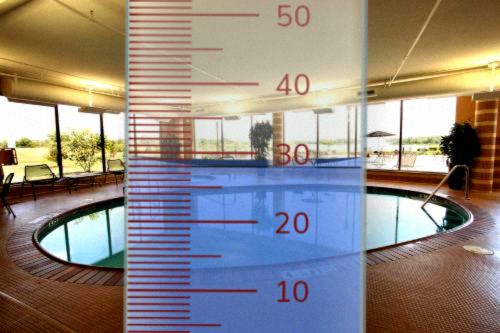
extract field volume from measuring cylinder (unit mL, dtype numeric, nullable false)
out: 28 mL
